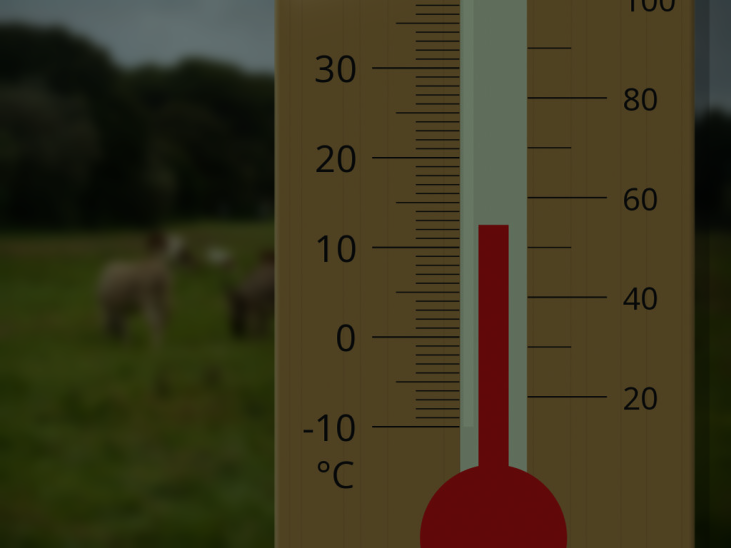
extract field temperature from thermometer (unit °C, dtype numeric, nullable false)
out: 12.5 °C
